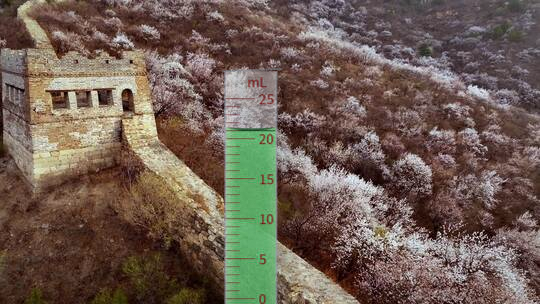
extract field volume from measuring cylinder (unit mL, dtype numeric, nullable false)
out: 21 mL
